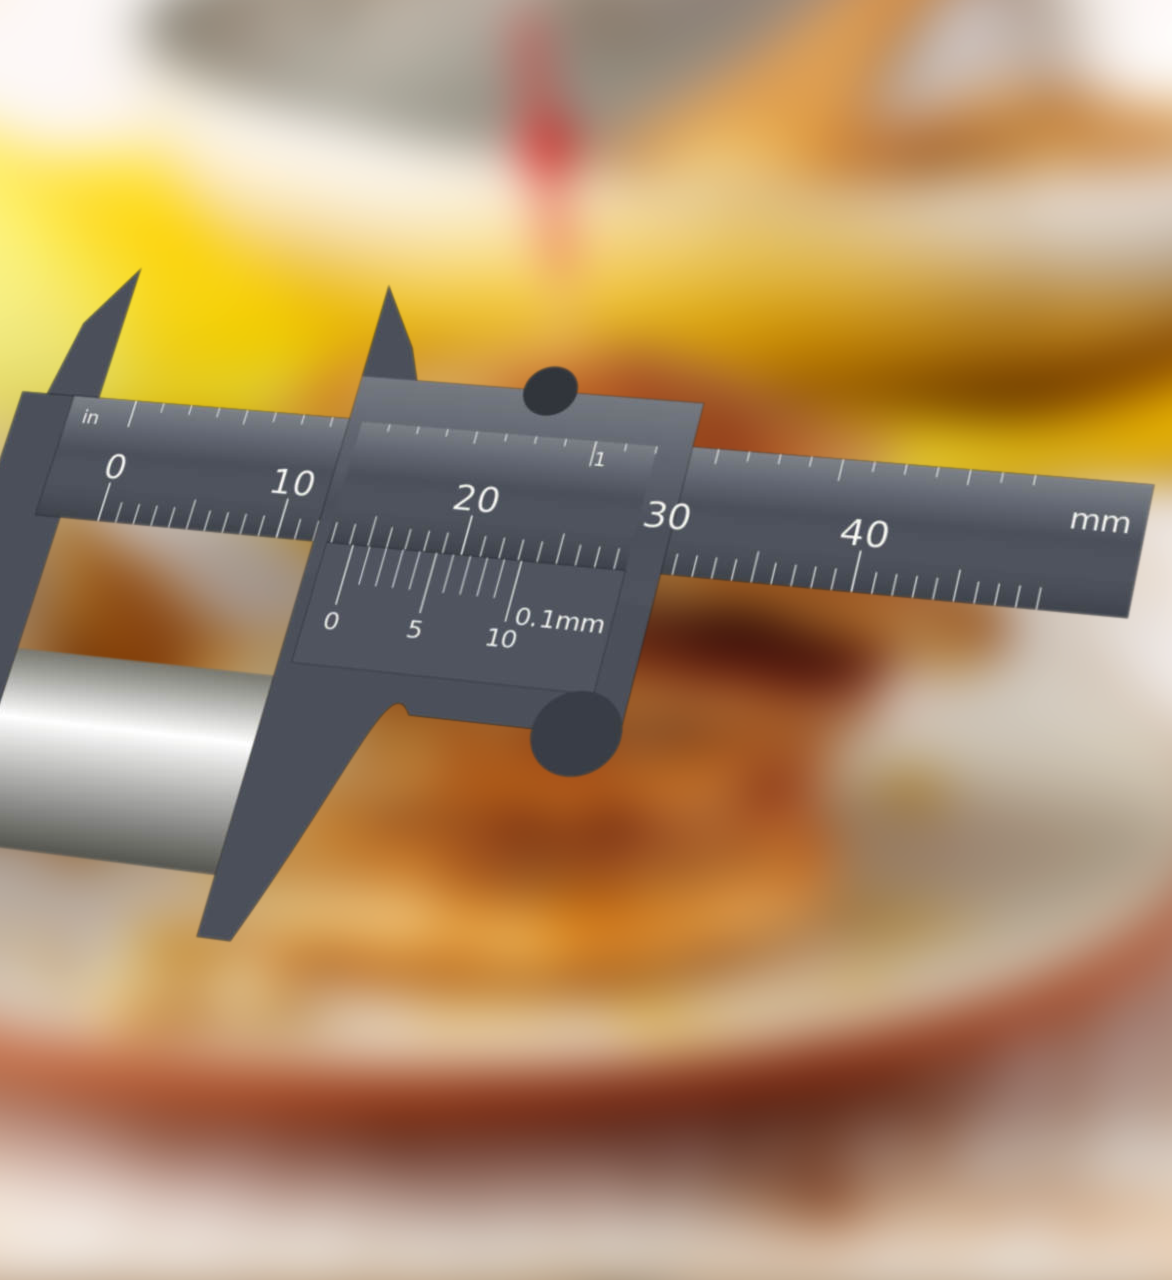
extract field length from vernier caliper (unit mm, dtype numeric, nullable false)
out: 14.2 mm
